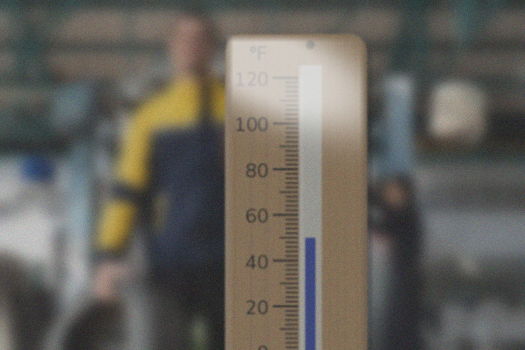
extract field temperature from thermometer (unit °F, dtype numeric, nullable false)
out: 50 °F
